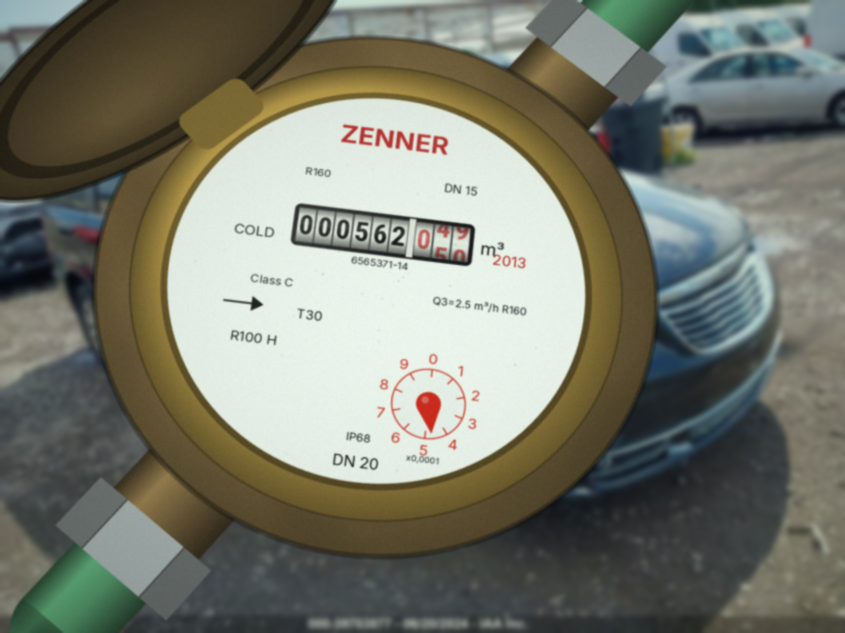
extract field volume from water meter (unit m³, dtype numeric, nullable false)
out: 562.0494 m³
